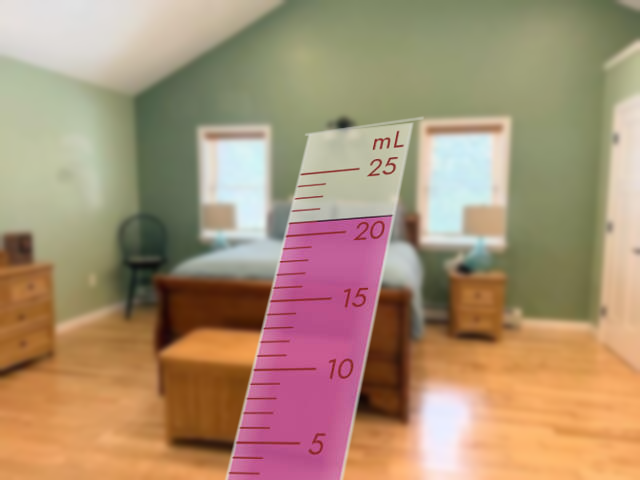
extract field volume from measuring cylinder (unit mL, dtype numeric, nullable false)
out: 21 mL
